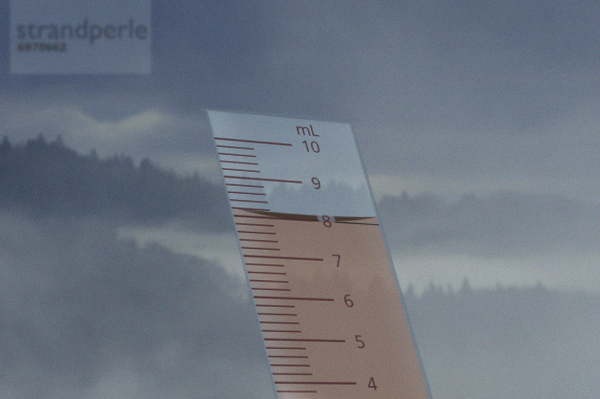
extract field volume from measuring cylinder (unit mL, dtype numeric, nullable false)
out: 8 mL
